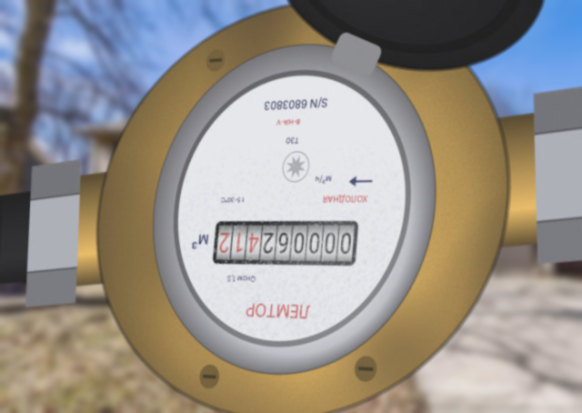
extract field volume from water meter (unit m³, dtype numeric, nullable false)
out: 62.412 m³
